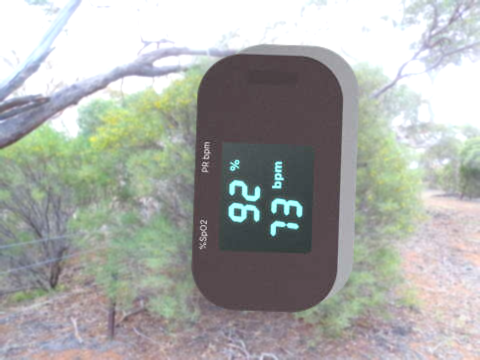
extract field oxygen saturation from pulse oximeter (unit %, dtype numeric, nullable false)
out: 92 %
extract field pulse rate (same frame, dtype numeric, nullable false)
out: 73 bpm
